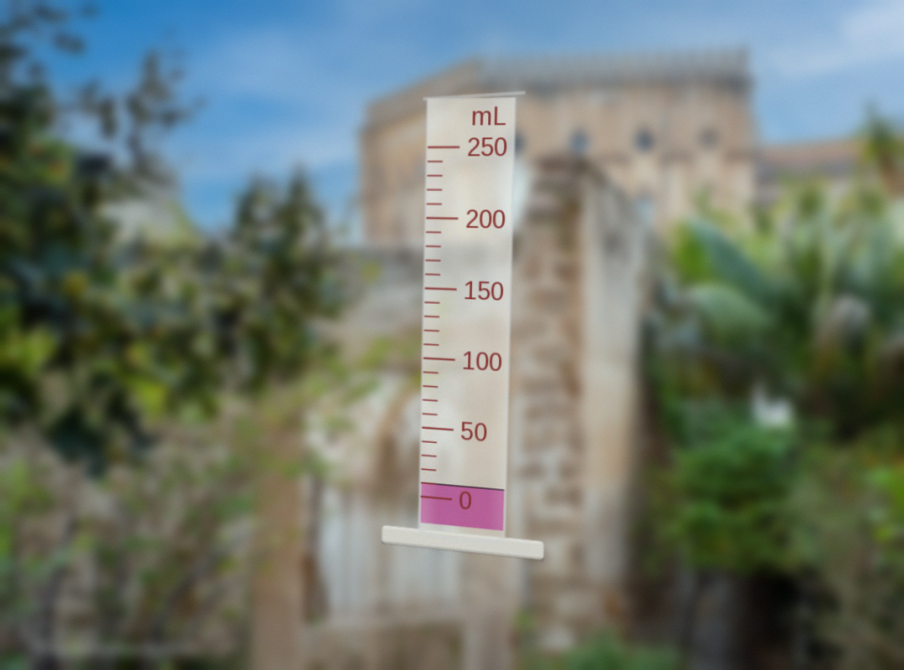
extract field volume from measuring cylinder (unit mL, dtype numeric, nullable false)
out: 10 mL
